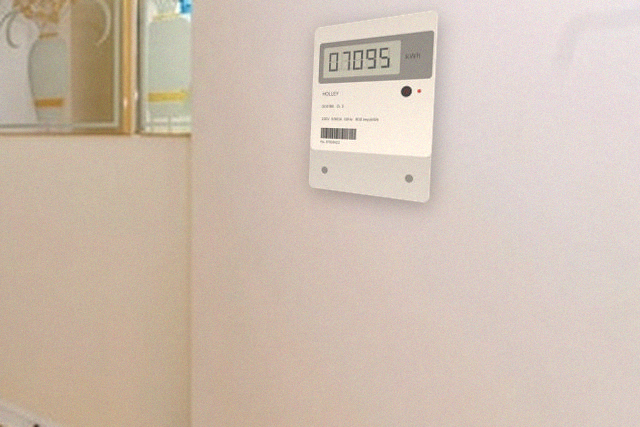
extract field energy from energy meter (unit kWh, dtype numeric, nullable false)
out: 7095 kWh
